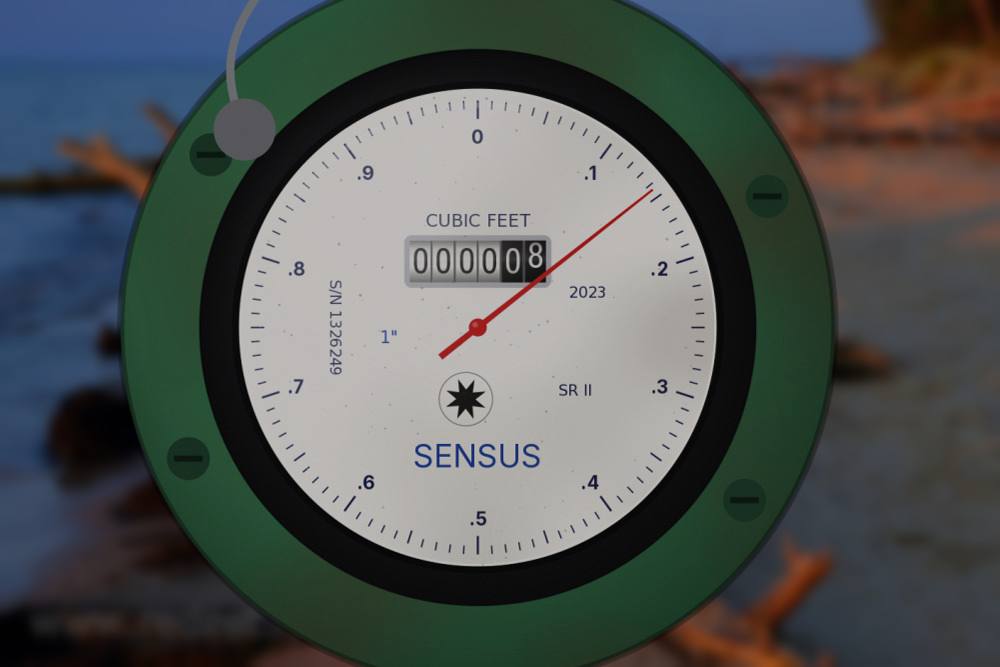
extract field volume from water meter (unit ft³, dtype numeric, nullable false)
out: 8.14 ft³
